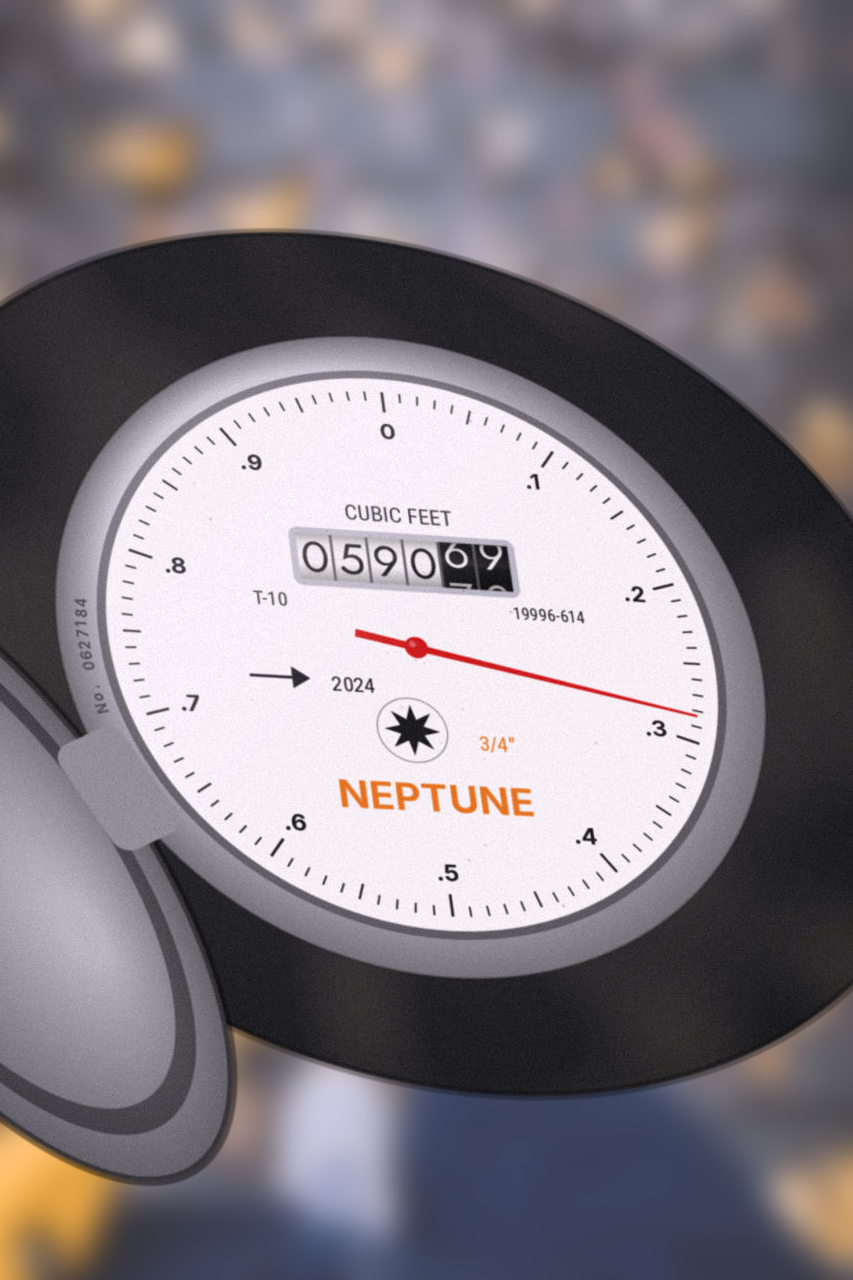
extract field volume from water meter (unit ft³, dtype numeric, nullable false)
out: 59069.28 ft³
